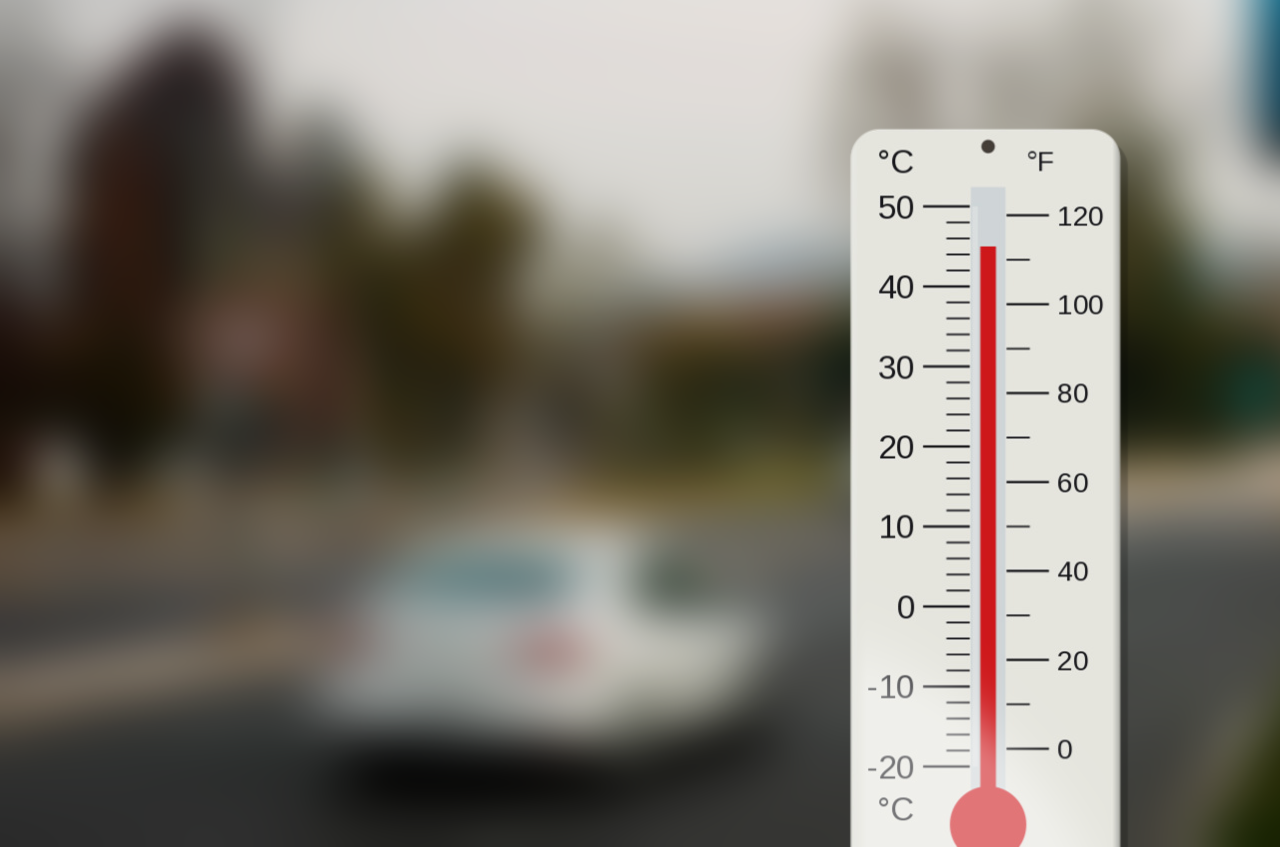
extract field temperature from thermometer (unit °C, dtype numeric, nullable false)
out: 45 °C
